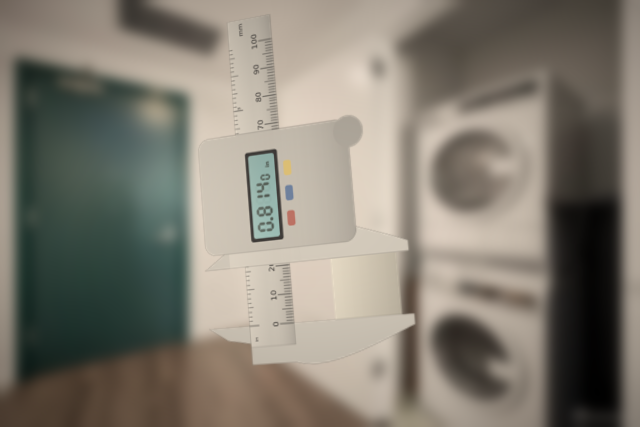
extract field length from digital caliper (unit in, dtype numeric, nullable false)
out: 0.8140 in
